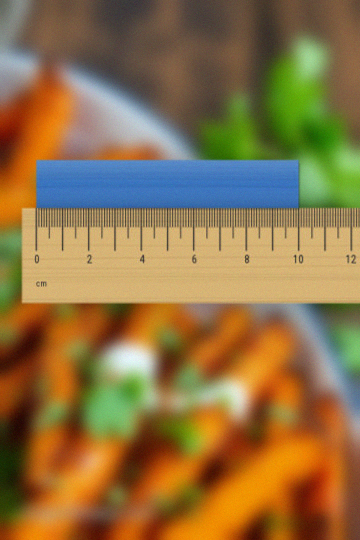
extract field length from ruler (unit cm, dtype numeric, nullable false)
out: 10 cm
